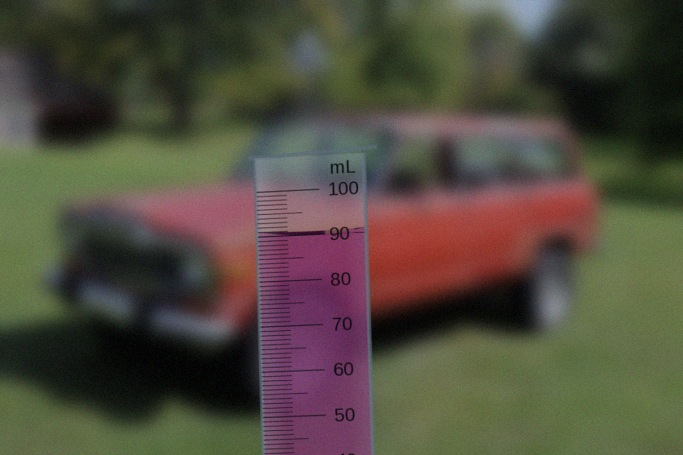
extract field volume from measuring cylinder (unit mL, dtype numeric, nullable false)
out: 90 mL
